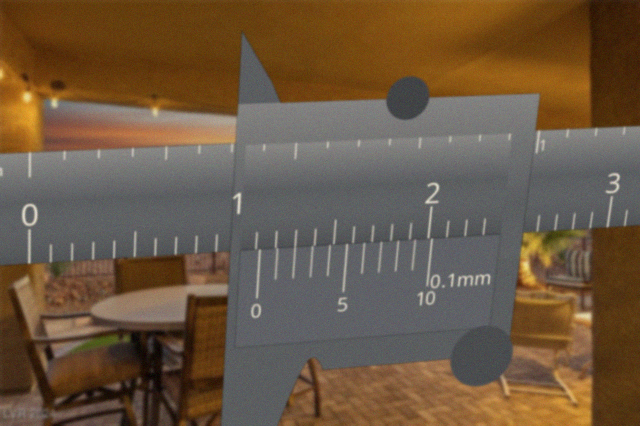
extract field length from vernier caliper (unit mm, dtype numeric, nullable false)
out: 11.2 mm
